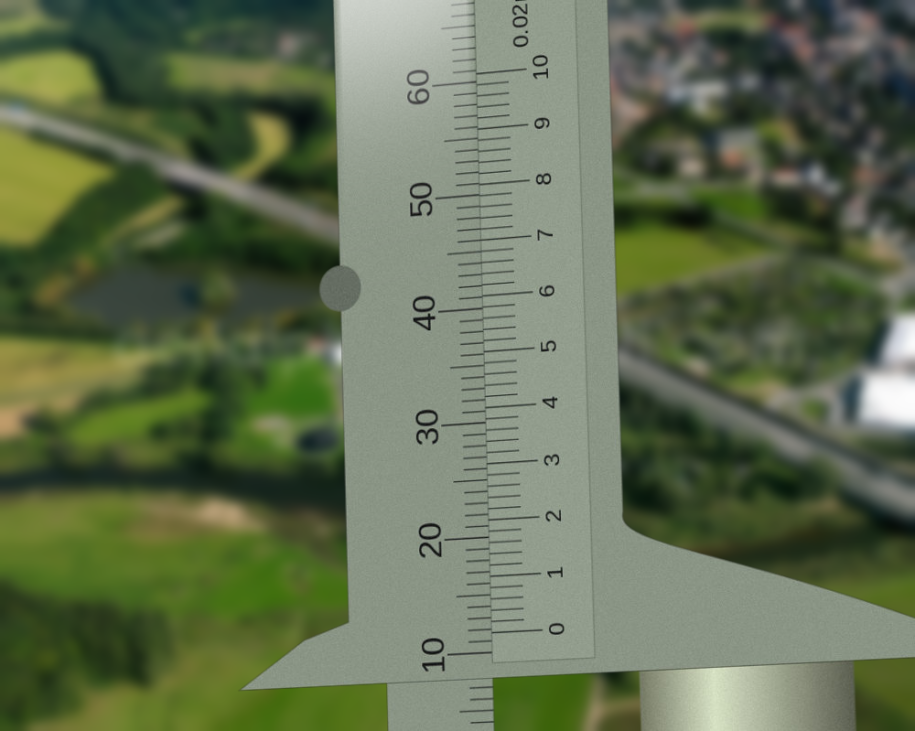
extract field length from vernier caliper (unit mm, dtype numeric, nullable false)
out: 11.7 mm
